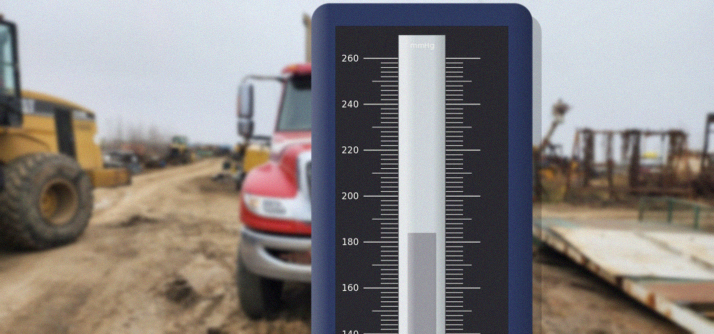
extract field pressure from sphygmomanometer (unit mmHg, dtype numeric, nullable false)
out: 184 mmHg
